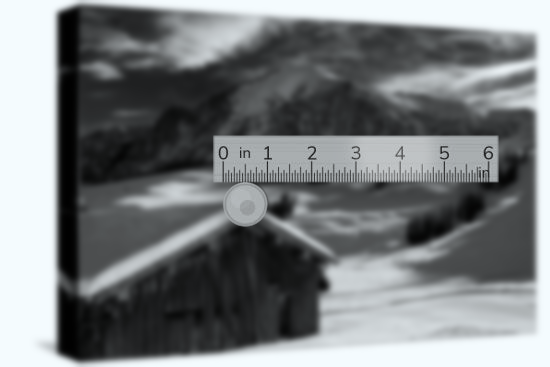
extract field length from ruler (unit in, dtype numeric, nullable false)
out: 1 in
